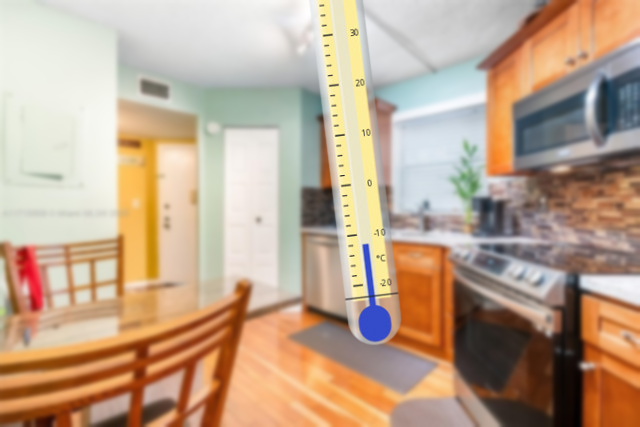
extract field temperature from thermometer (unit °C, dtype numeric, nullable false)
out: -12 °C
